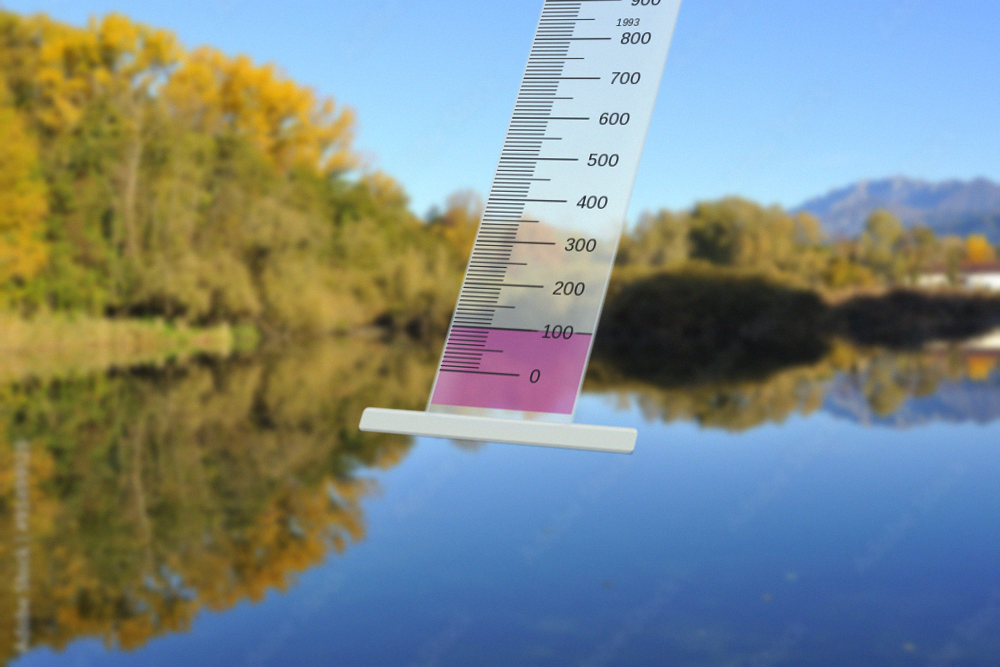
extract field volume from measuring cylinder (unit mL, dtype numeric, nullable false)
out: 100 mL
